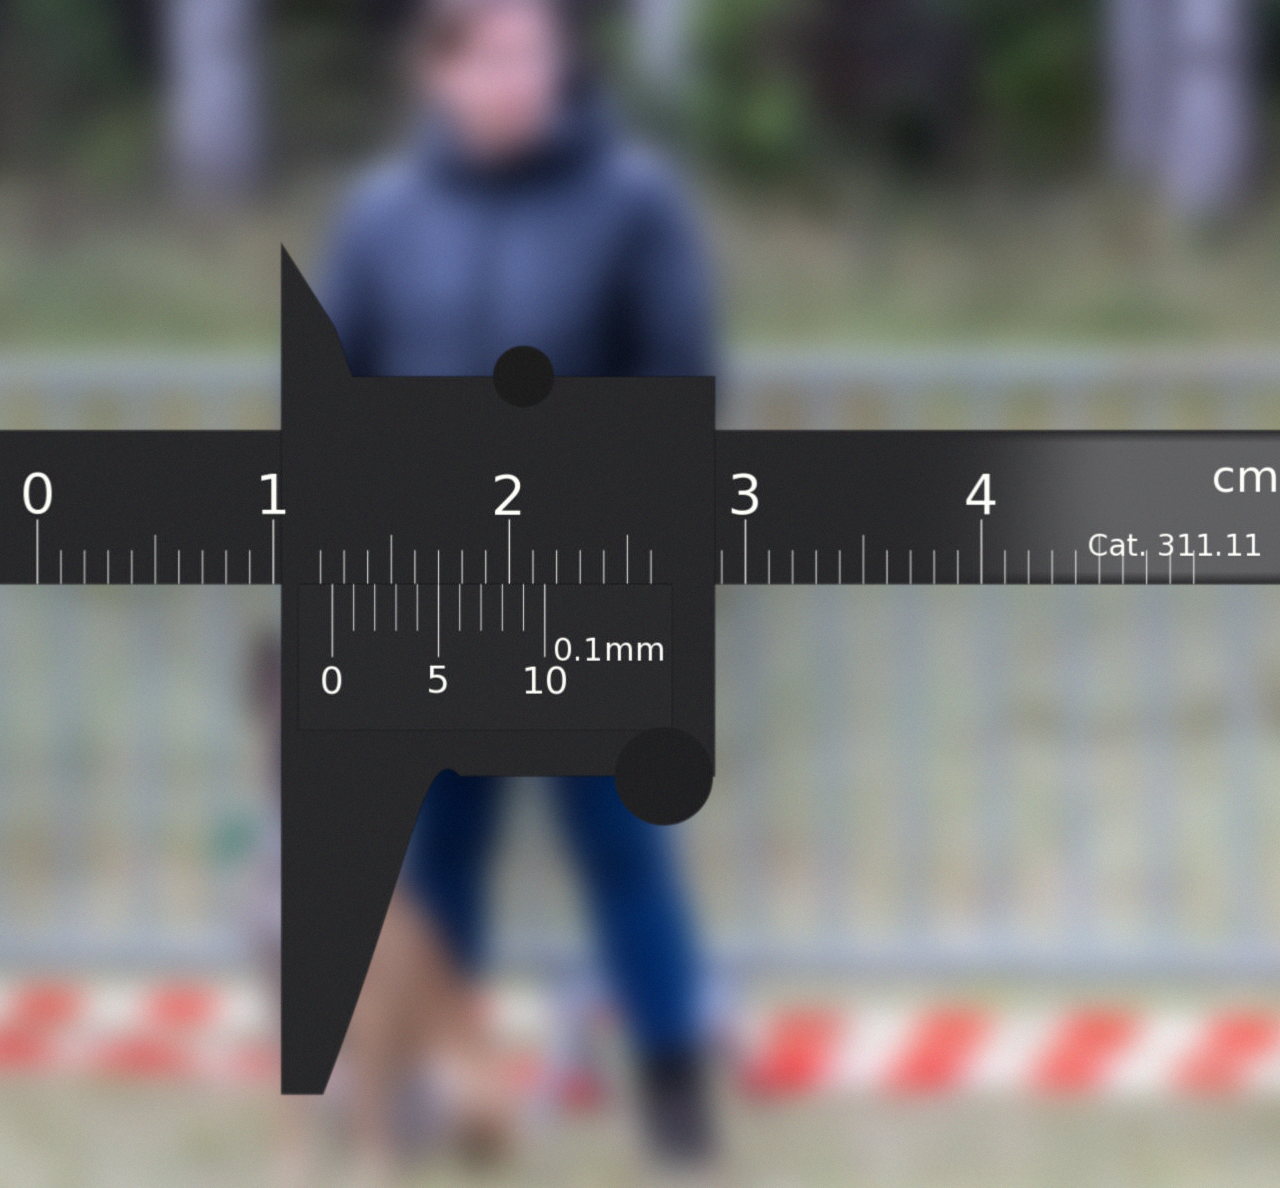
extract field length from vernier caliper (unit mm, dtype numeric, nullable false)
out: 12.5 mm
